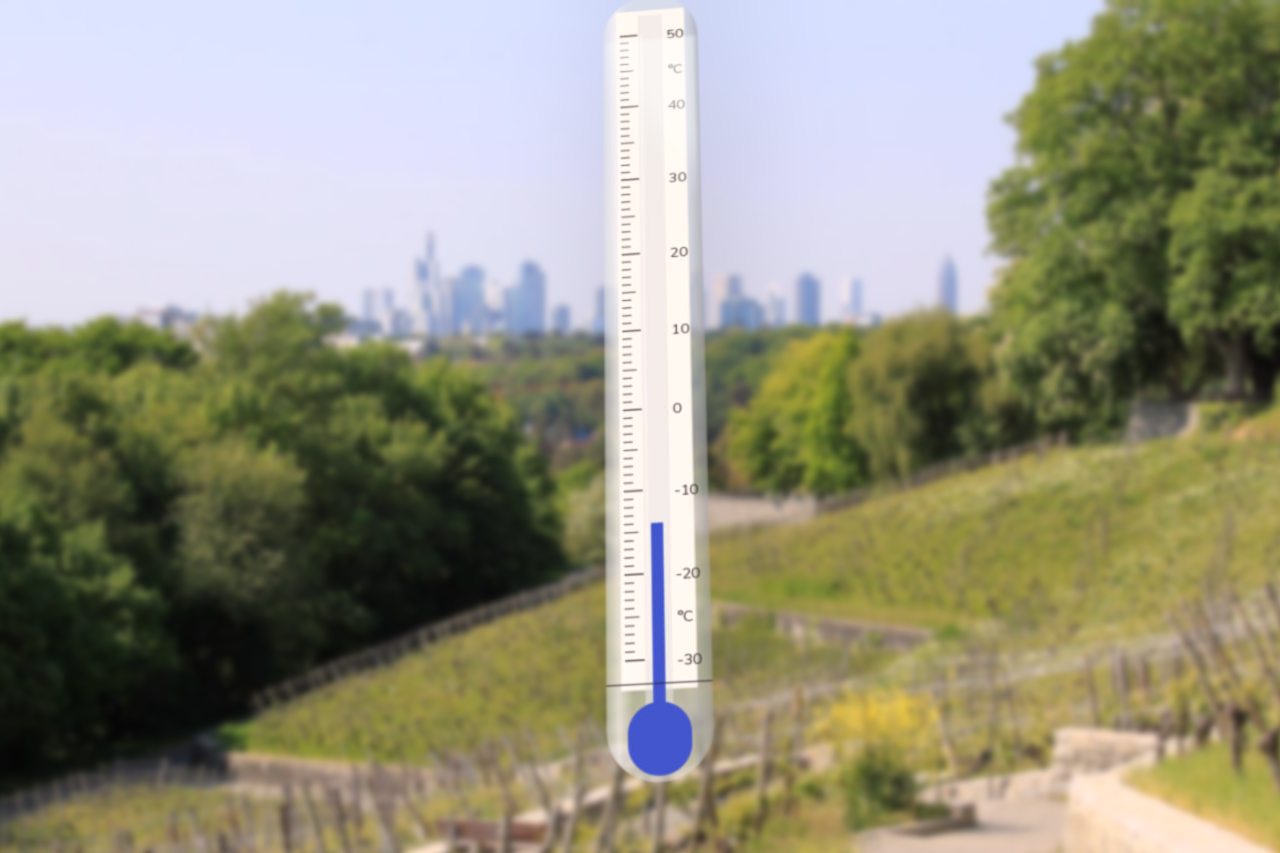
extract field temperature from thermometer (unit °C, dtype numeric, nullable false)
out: -14 °C
